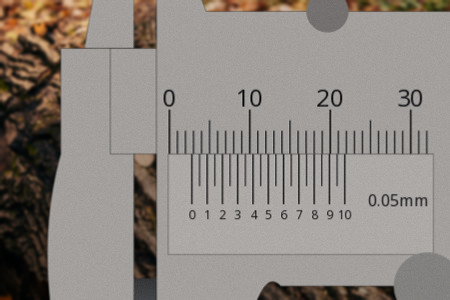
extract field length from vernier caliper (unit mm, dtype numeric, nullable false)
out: 2.8 mm
